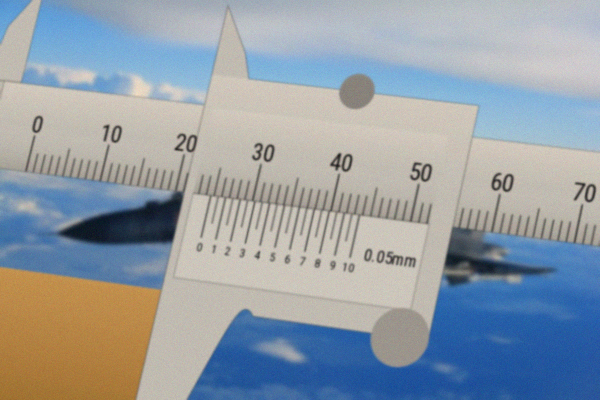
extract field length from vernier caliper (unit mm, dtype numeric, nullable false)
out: 24.6 mm
